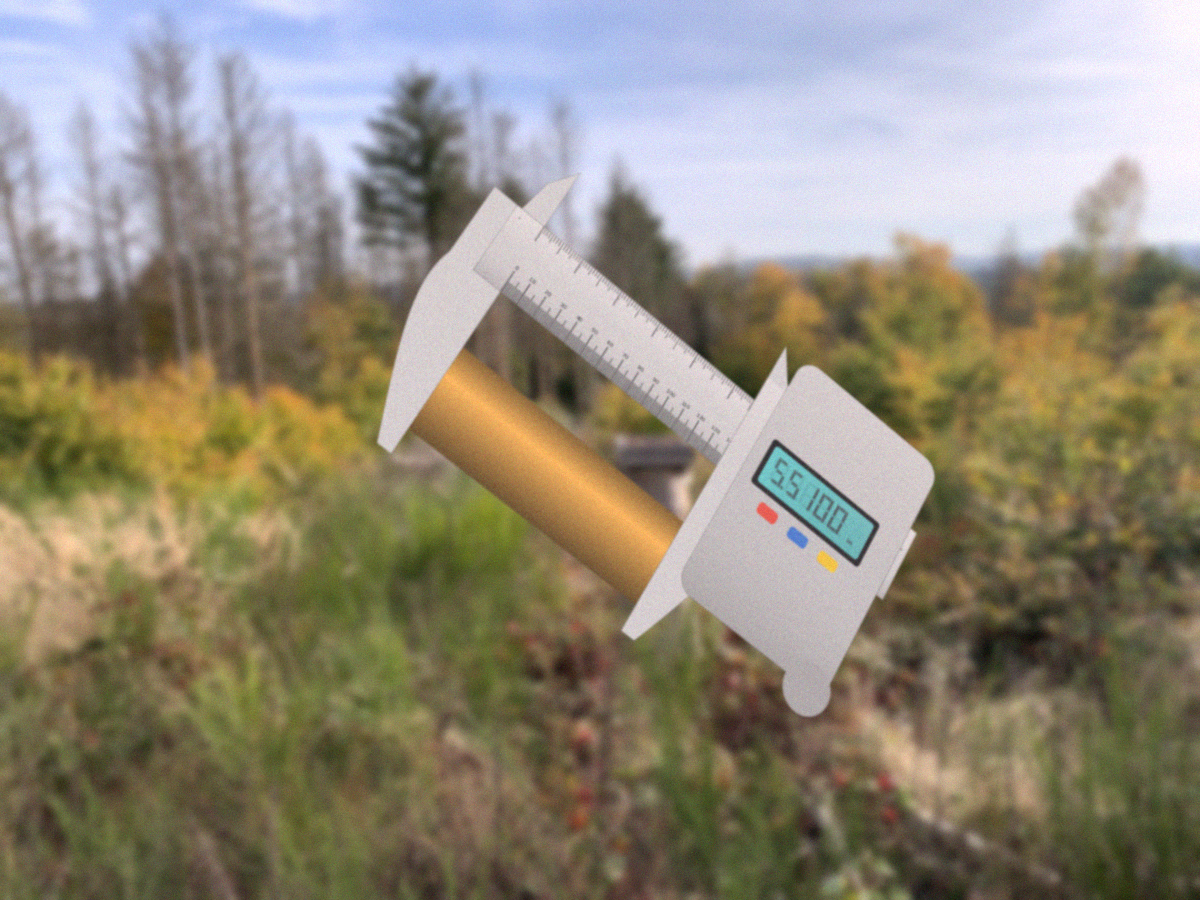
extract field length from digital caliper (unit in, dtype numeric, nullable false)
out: 5.5100 in
